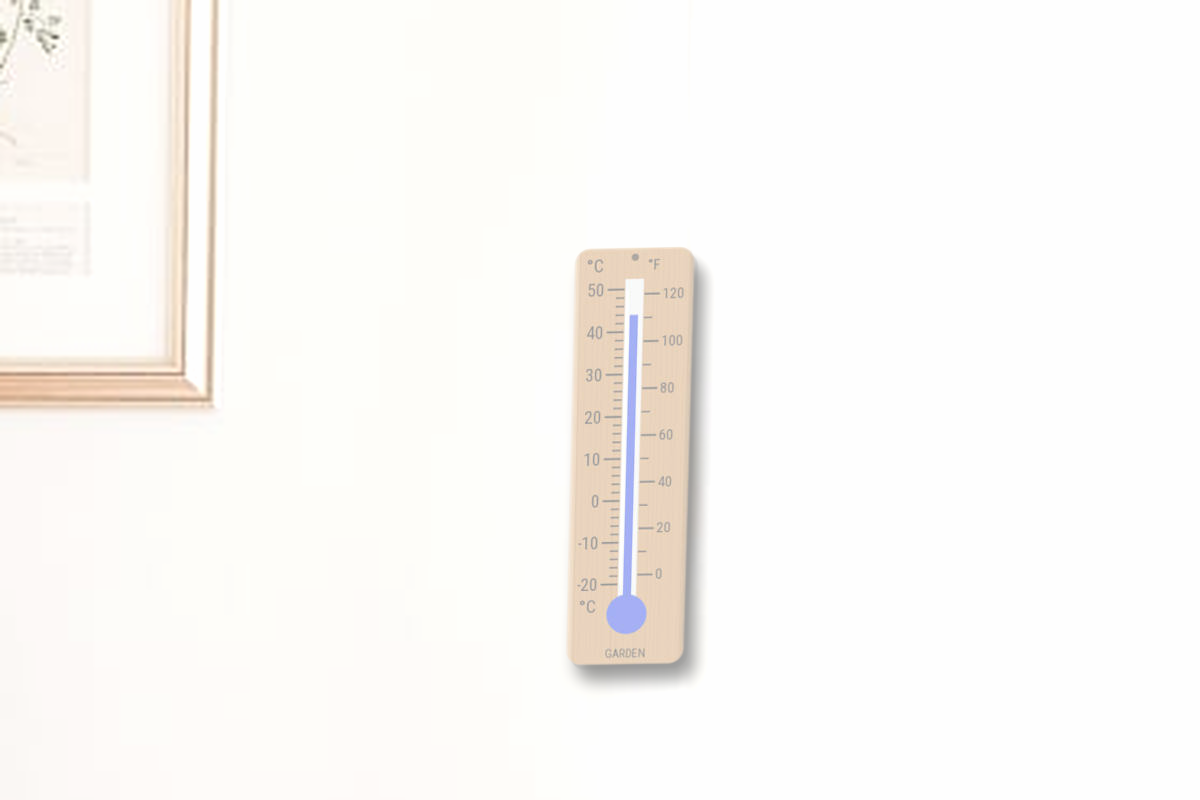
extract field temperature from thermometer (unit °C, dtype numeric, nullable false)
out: 44 °C
